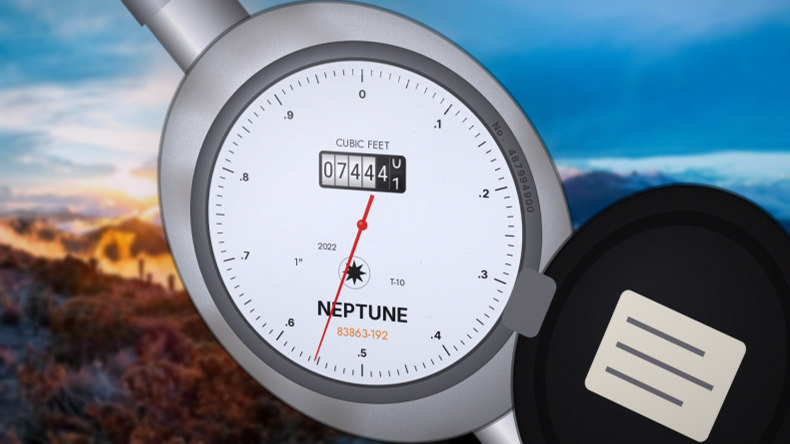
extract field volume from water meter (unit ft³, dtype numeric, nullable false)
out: 74440.55 ft³
